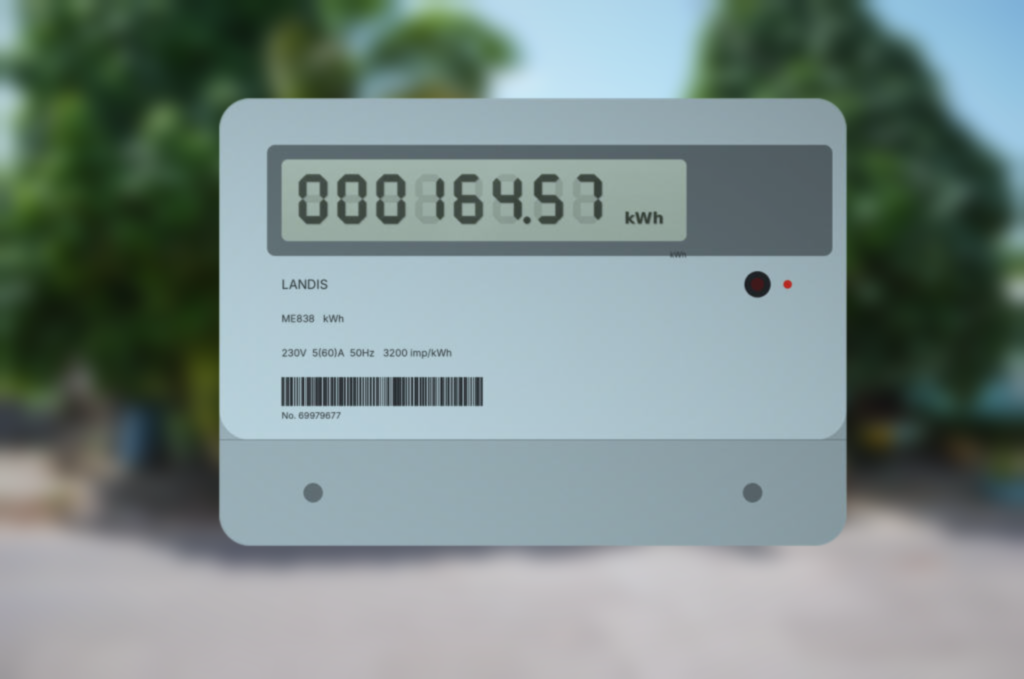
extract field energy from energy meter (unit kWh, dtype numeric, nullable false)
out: 164.57 kWh
